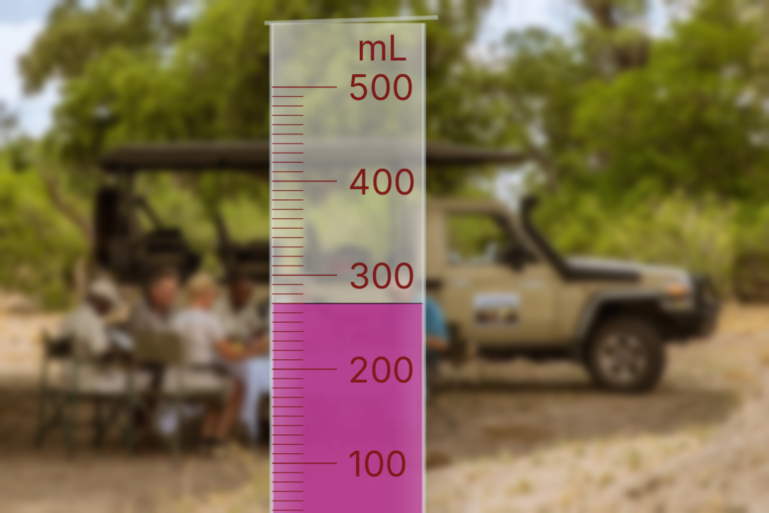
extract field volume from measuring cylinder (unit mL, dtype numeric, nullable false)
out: 270 mL
